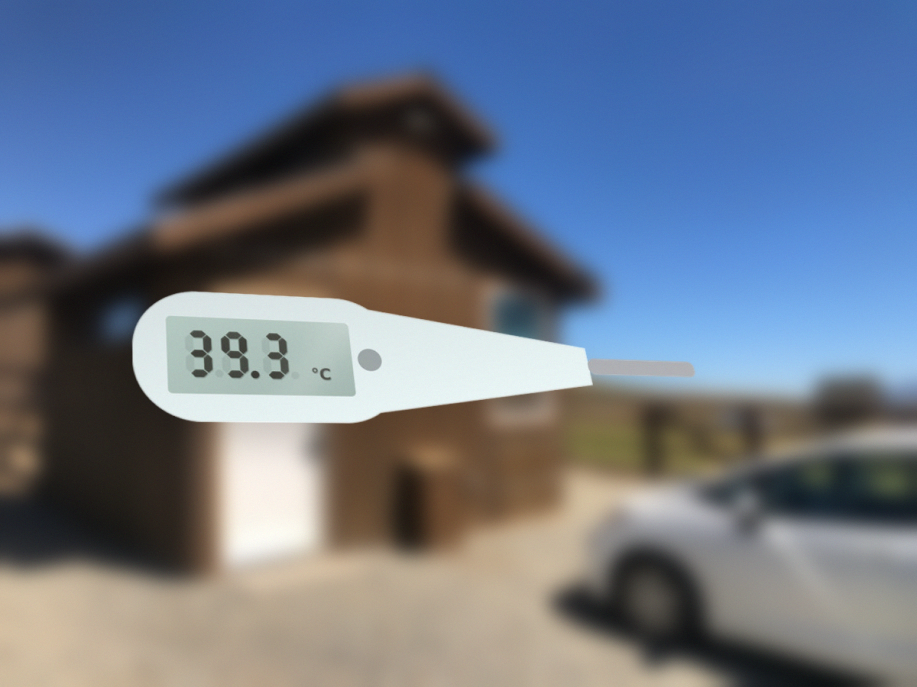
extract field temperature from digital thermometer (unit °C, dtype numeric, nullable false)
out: 39.3 °C
